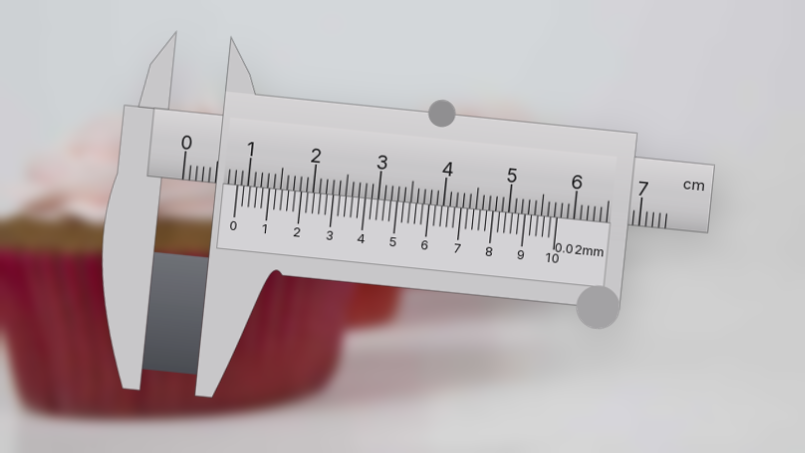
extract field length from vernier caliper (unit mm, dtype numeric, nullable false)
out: 8.4 mm
